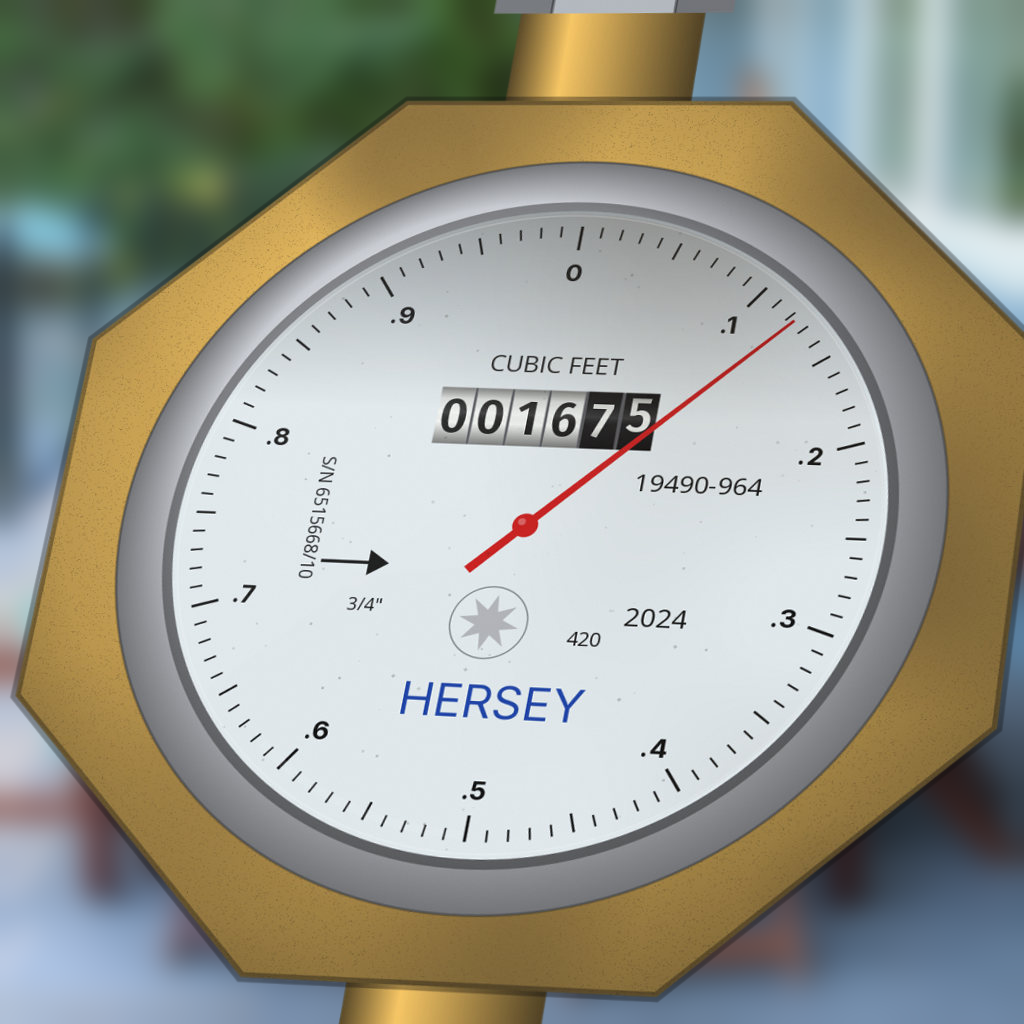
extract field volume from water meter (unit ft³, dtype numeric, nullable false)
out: 1675.12 ft³
